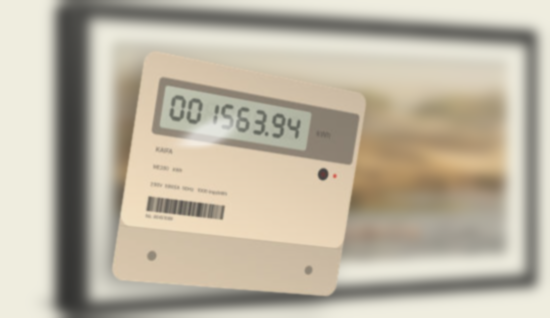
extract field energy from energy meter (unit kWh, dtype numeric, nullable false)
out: 1563.94 kWh
